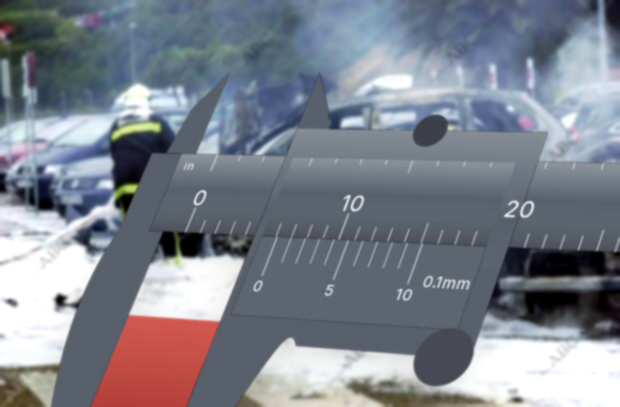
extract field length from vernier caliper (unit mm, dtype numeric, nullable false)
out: 6.1 mm
